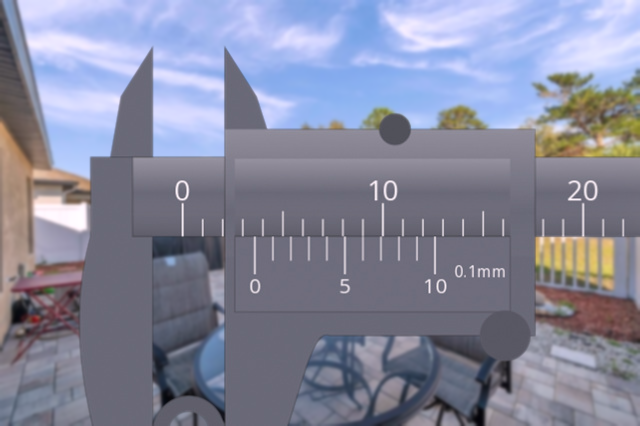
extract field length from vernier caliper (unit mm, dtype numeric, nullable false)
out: 3.6 mm
